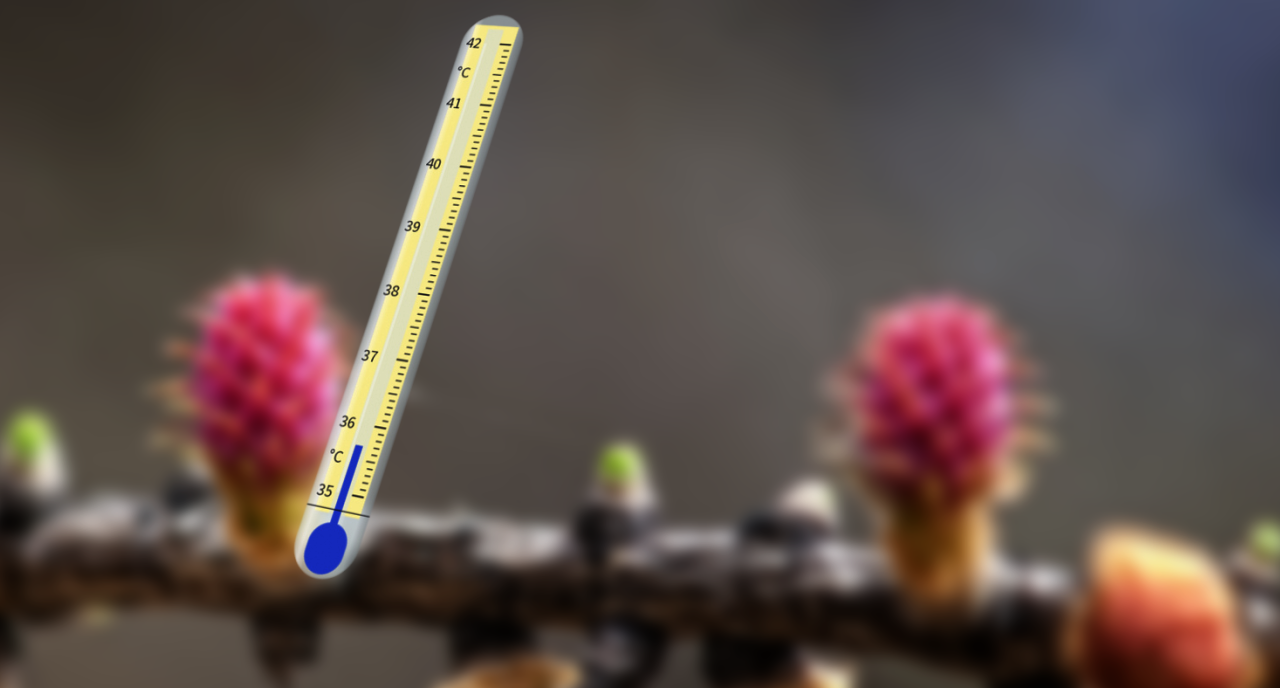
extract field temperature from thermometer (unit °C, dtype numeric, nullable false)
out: 35.7 °C
